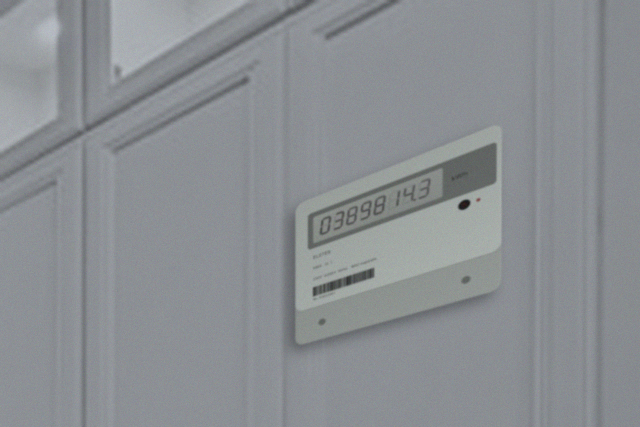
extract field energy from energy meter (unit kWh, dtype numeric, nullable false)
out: 389814.3 kWh
